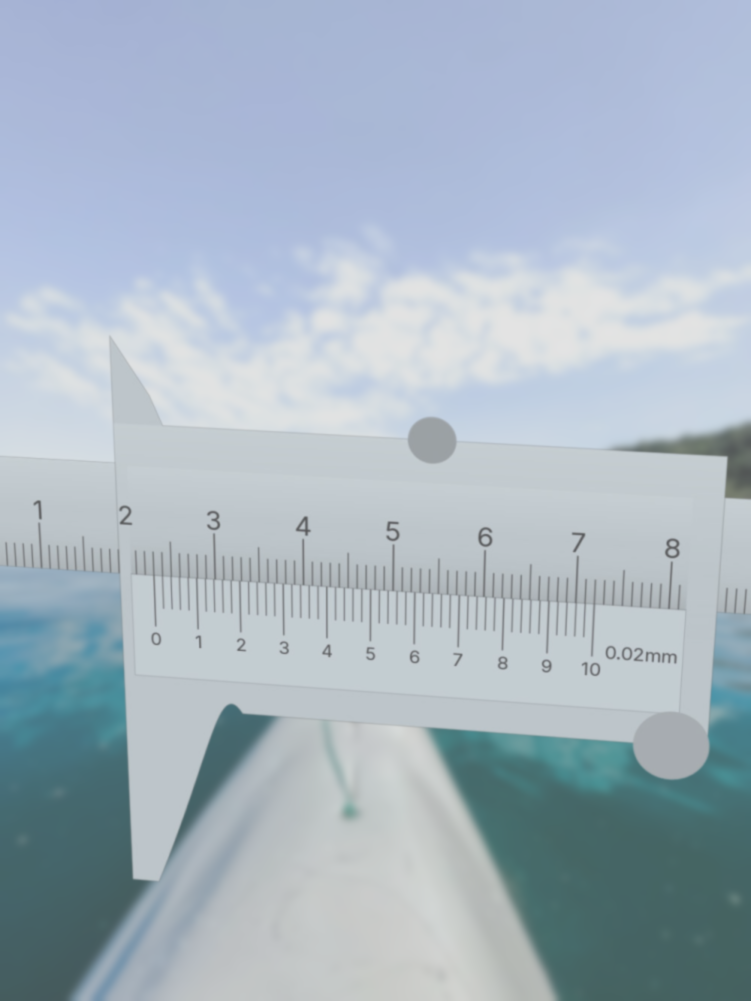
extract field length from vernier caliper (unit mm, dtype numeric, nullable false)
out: 23.0 mm
